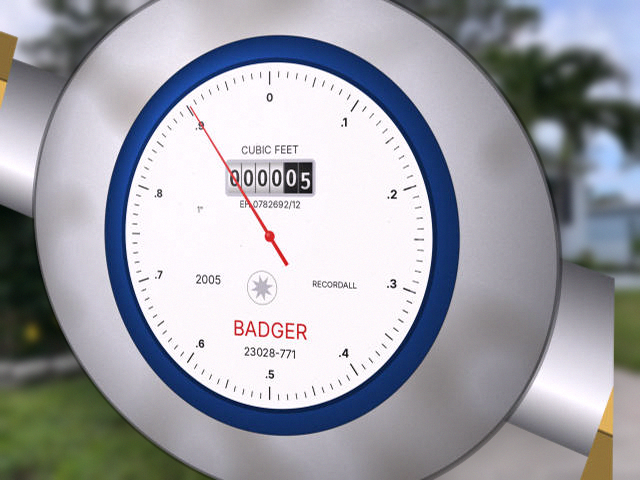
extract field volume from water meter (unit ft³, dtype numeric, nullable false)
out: 4.90 ft³
